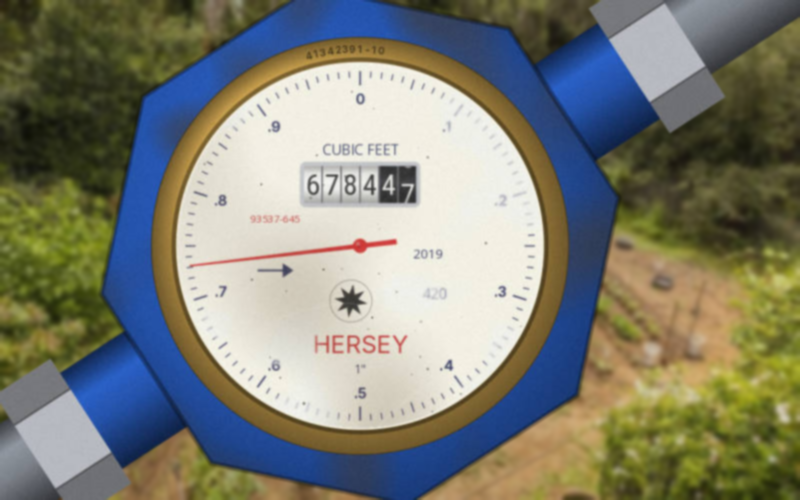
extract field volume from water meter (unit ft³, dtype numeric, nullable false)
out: 678446.73 ft³
